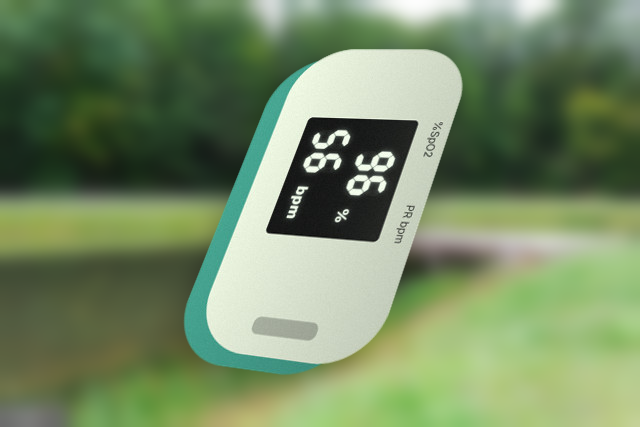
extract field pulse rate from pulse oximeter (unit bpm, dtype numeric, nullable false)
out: 56 bpm
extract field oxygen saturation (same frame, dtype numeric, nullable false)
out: 96 %
